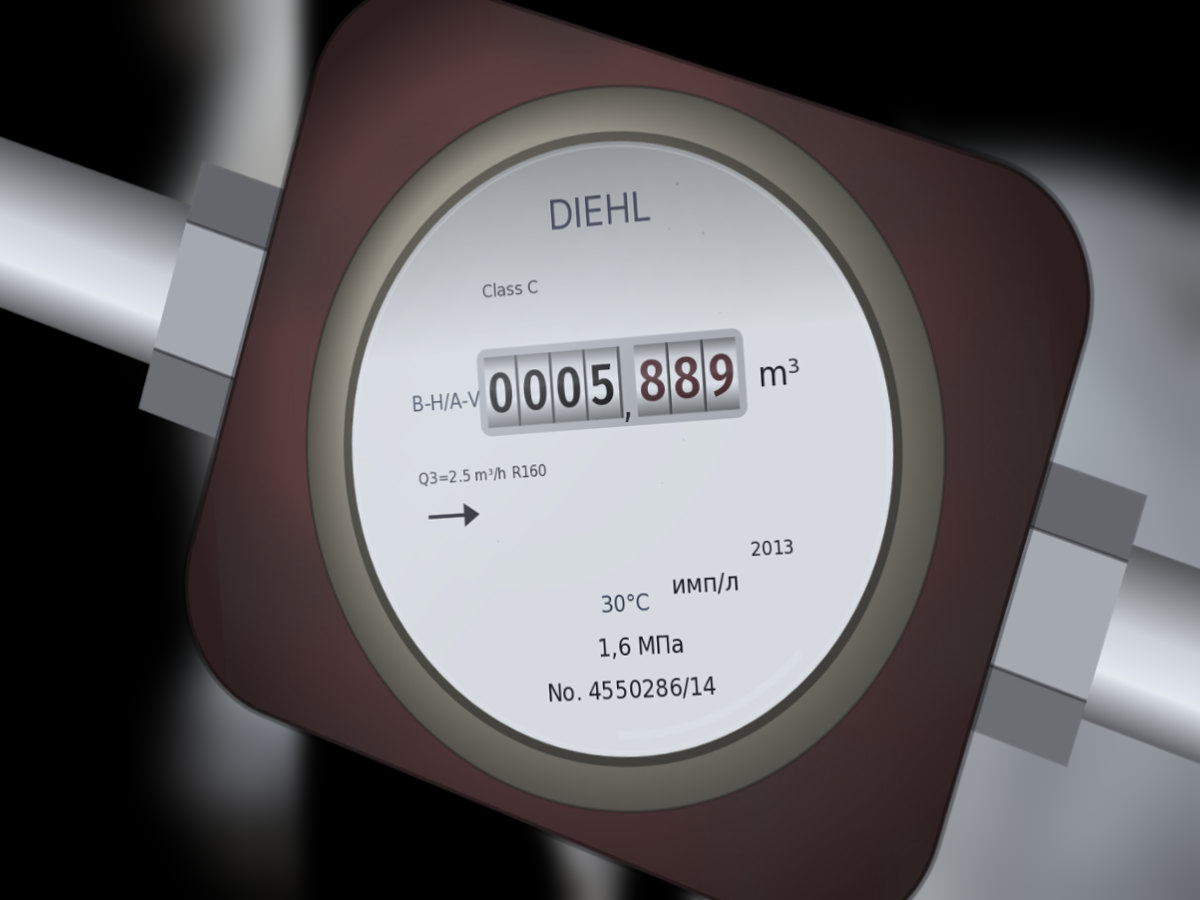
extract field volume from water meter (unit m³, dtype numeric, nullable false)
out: 5.889 m³
